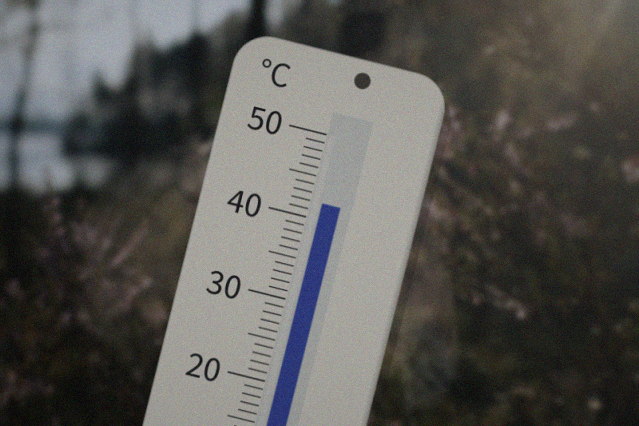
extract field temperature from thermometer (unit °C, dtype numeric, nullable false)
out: 42 °C
